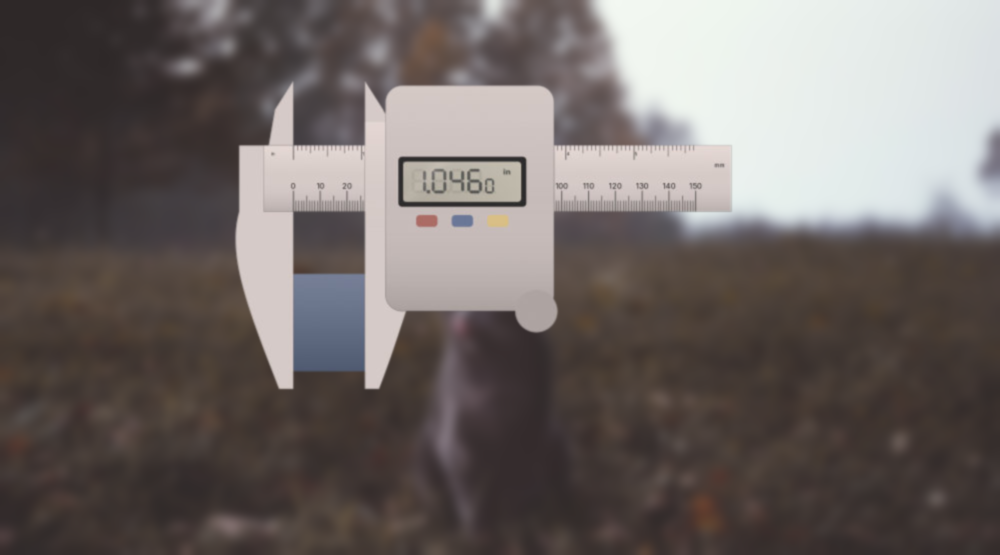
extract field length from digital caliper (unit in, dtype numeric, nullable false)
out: 1.0460 in
